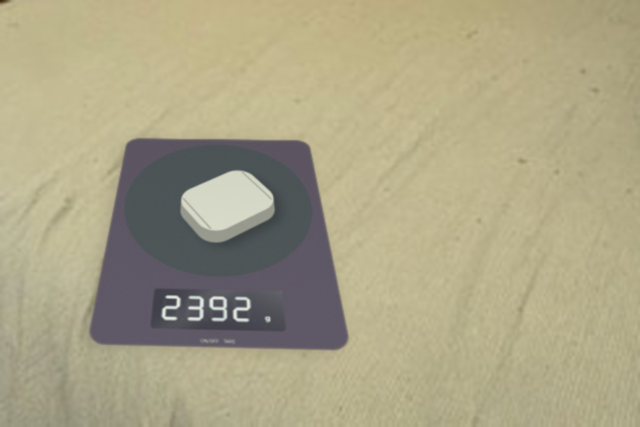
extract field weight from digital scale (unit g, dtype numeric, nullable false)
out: 2392 g
